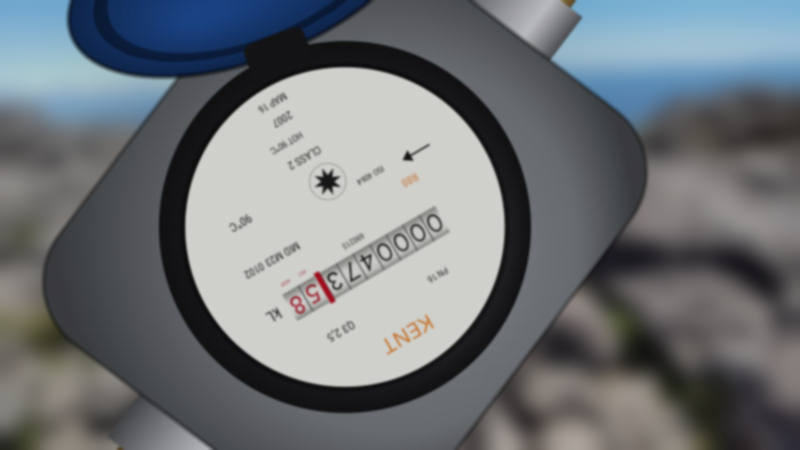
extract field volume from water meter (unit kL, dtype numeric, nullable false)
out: 473.58 kL
